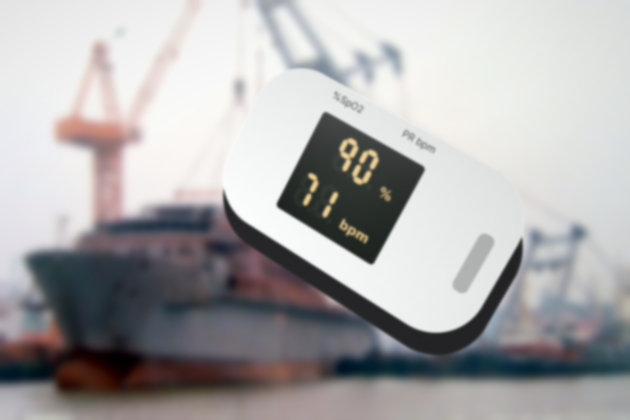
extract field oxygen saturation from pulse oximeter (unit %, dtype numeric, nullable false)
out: 90 %
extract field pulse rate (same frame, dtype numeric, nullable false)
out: 71 bpm
